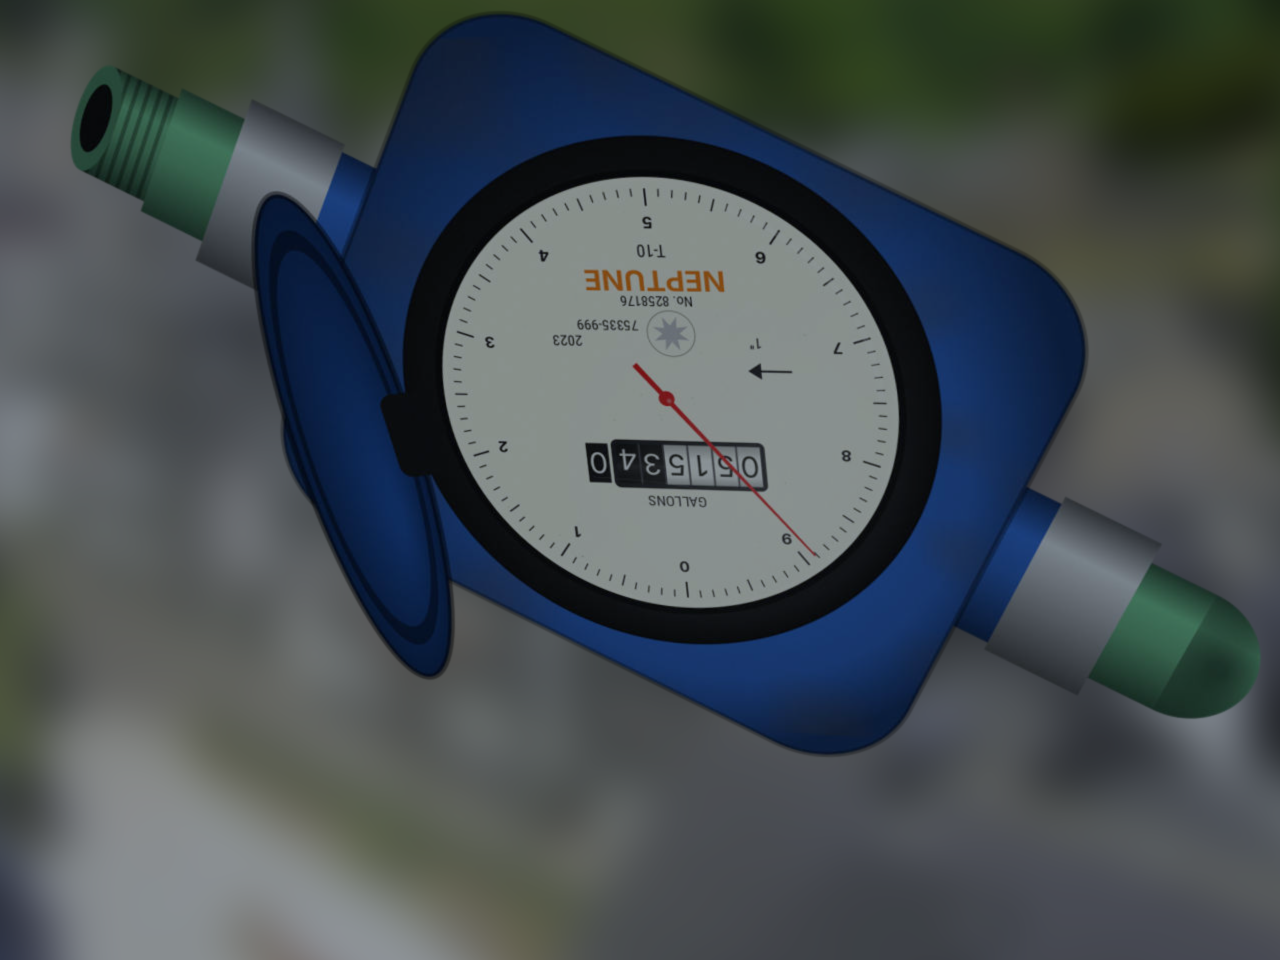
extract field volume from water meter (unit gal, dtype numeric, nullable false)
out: 515338.9 gal
